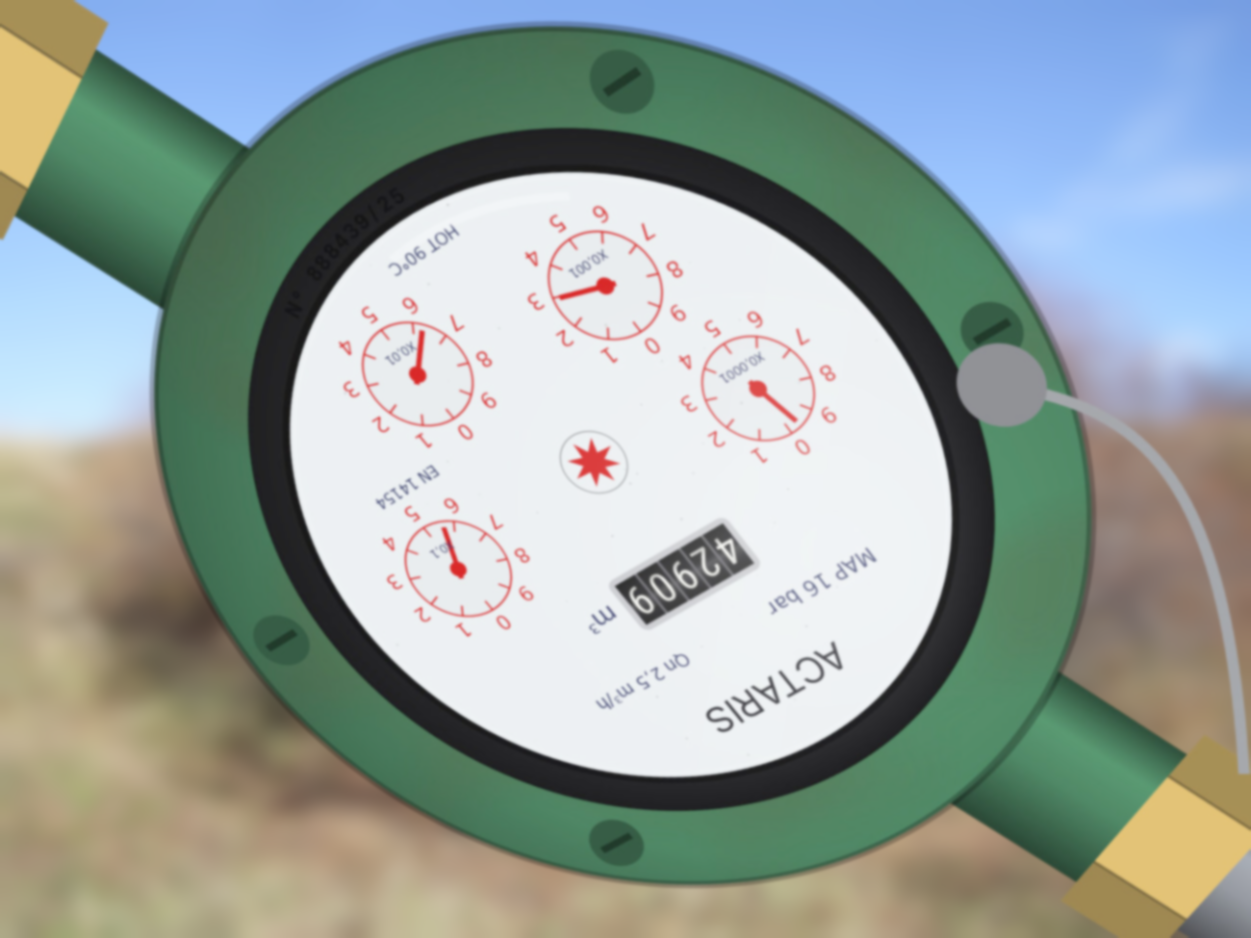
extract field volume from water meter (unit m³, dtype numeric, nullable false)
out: 42909.5629 m³
